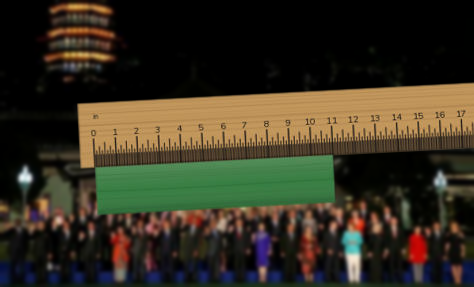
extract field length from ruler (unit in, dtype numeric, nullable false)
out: 11 in
